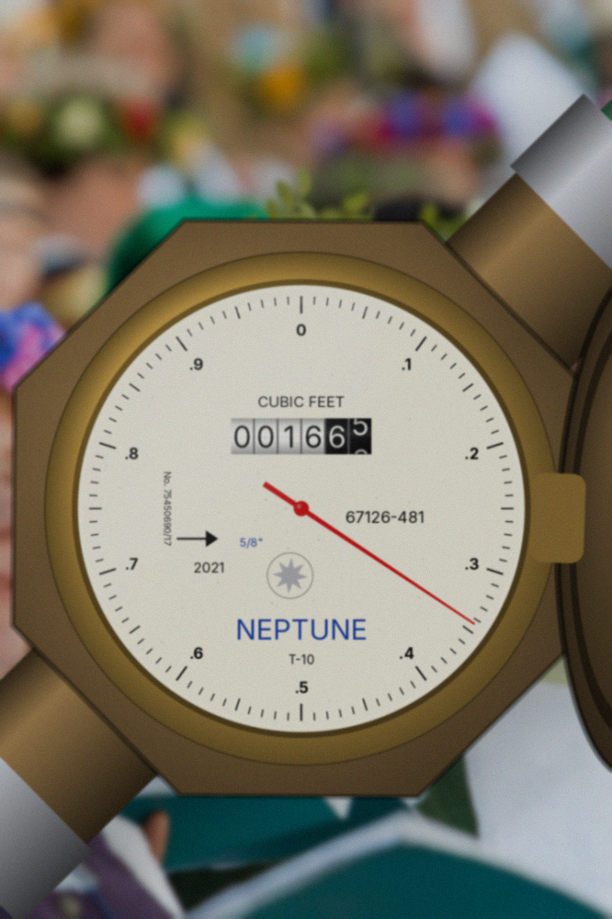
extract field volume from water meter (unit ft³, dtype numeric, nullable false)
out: 1665.34 ft³
